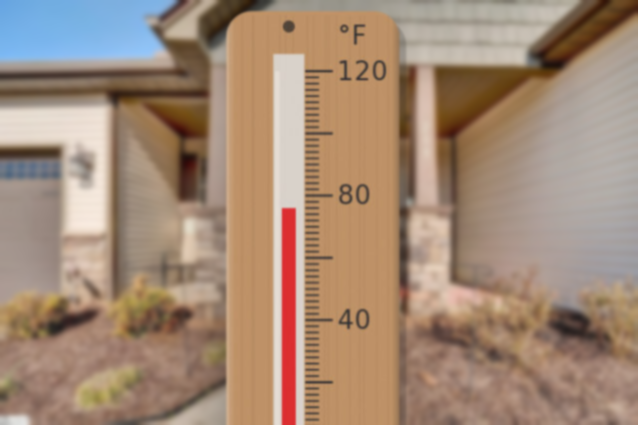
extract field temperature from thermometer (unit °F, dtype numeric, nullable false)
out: 76 °F
